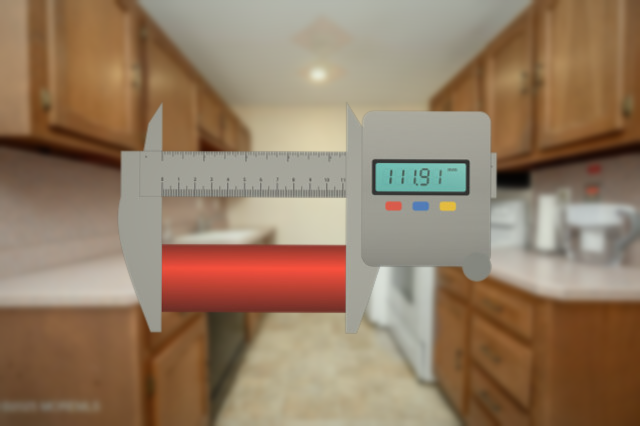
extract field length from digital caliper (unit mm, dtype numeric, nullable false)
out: 111.91 mm
